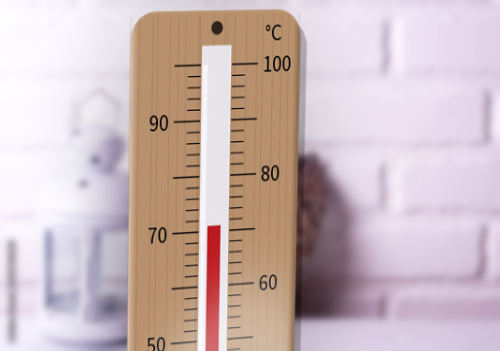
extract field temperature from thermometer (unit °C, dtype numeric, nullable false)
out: 71 °C
